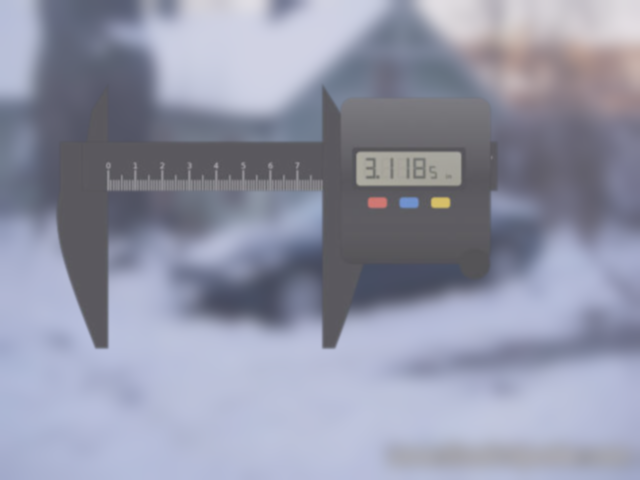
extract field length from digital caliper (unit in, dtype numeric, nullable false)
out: 3.1185 in
